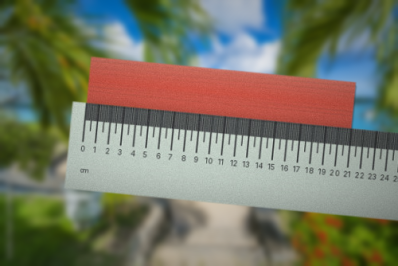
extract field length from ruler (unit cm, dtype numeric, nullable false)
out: 21 cm
